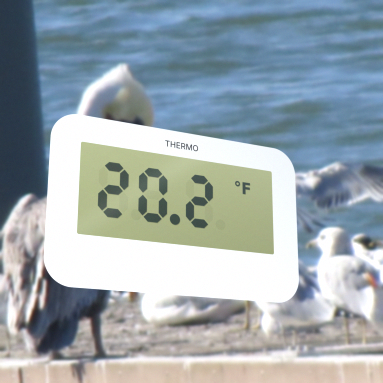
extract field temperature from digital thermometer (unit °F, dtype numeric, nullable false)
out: 20.2 °F
